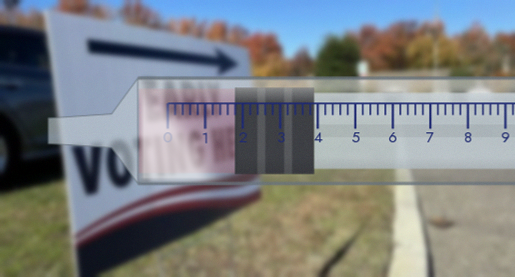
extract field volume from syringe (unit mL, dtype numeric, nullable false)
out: 1.8 mL
